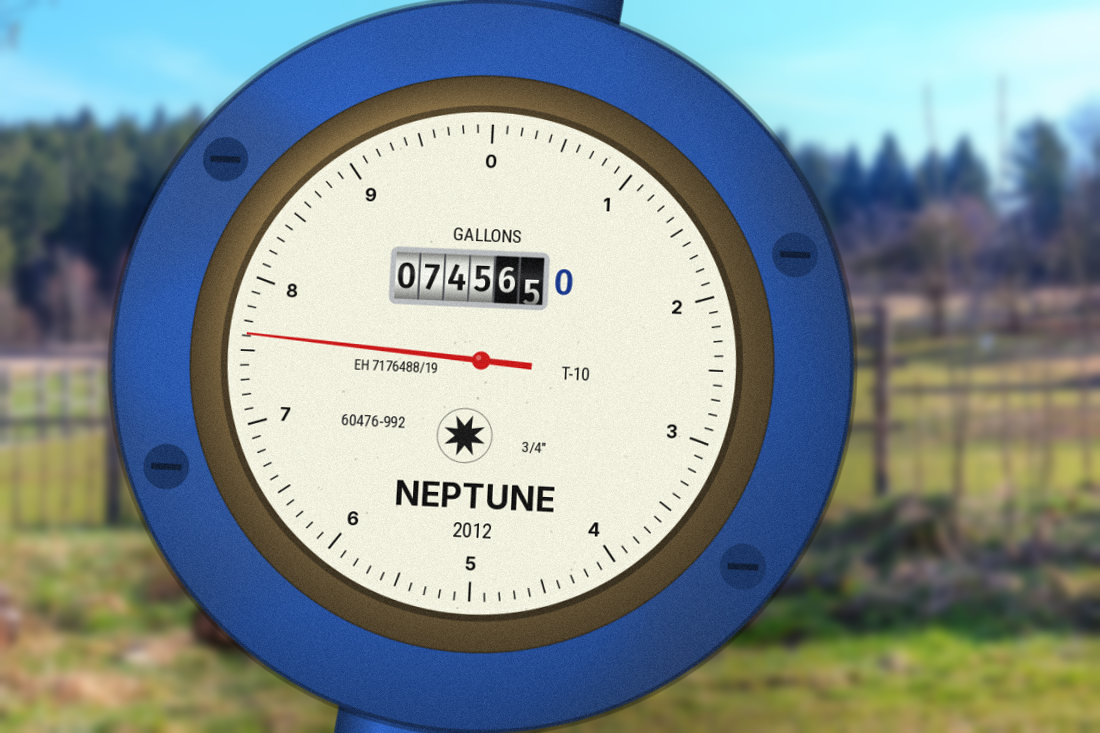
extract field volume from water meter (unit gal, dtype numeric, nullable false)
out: 745647.6 gal
